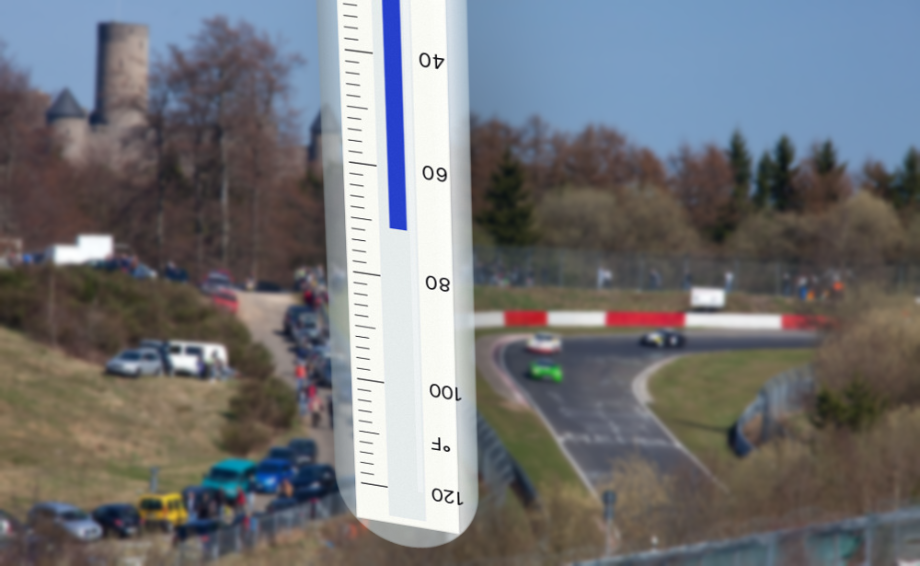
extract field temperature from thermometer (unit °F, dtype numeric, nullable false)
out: 71 °F
